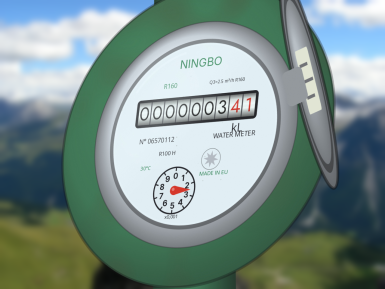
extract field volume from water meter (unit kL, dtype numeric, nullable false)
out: 3.412 kL
